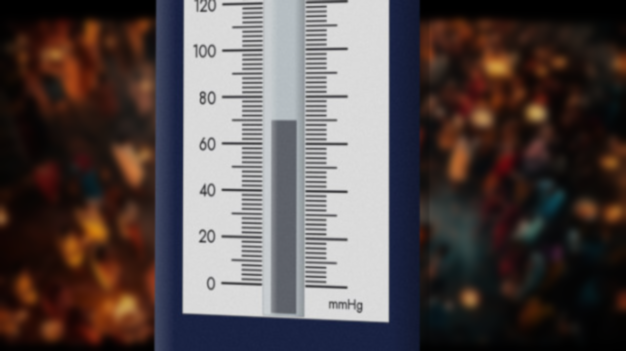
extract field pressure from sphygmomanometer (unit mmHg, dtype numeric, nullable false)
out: 70 mmHg
